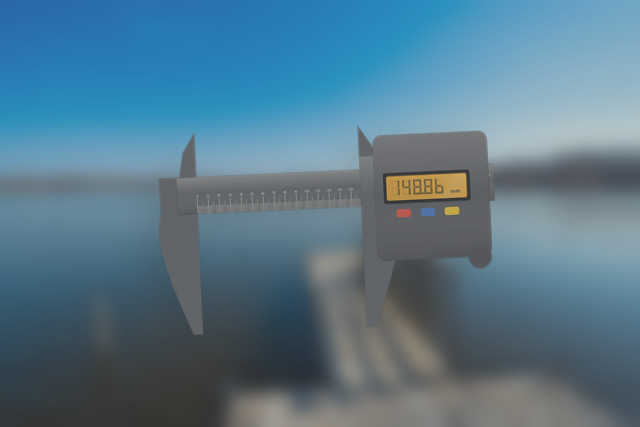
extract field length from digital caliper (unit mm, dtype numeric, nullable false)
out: 148.86 mm
